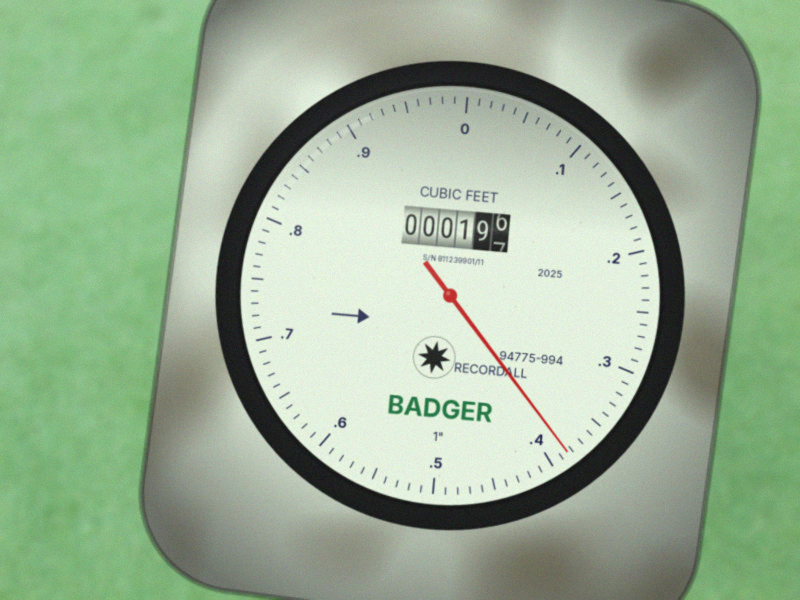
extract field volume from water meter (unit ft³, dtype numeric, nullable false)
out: 196.38 ft³
